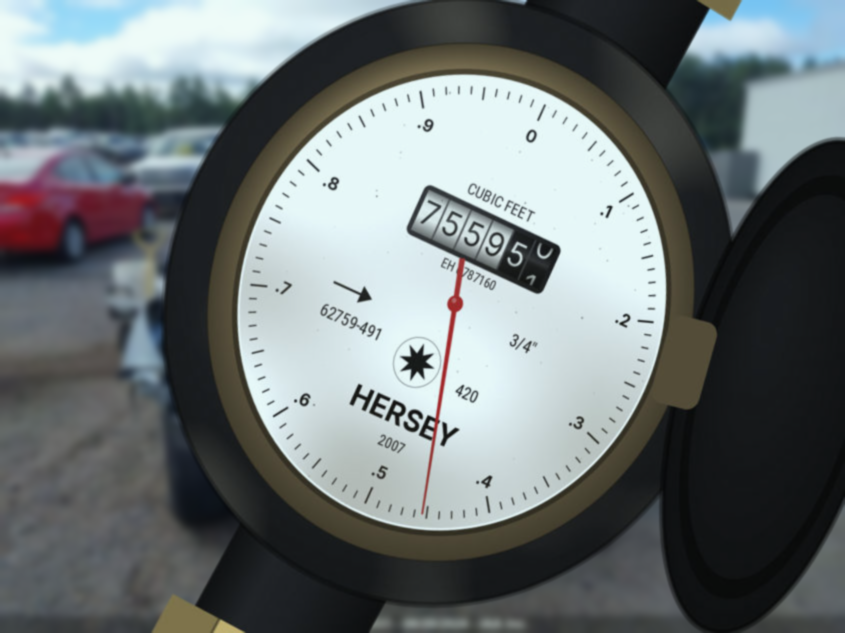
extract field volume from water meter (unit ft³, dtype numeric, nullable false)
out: 755950.45 ft³
